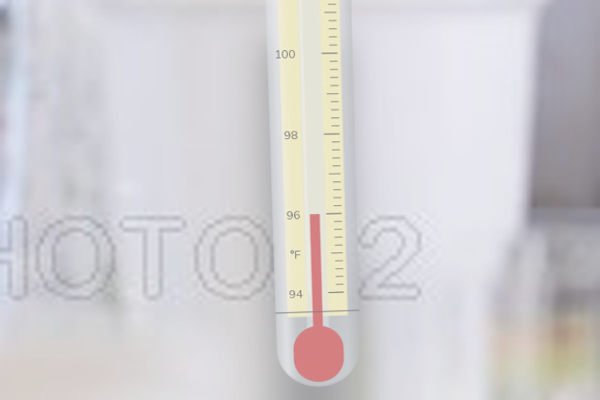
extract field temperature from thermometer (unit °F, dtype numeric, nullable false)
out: 96 °F
